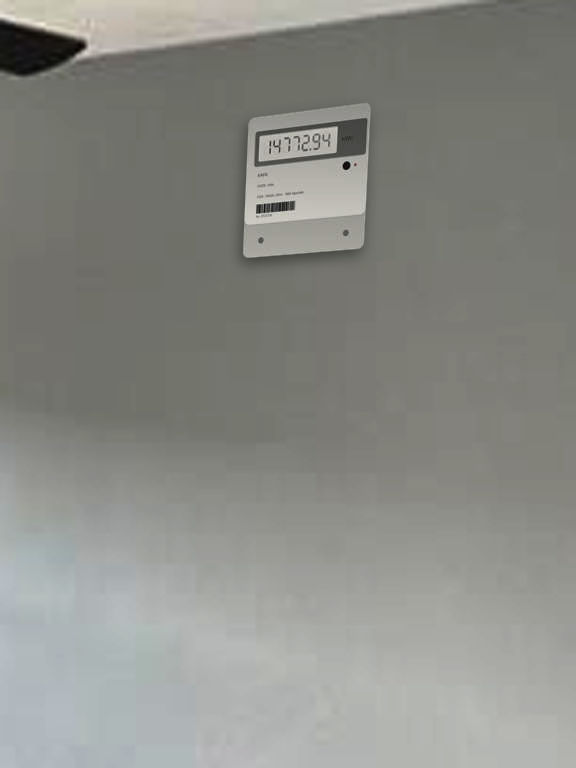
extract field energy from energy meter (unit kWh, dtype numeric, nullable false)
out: 14772.94 kWh
